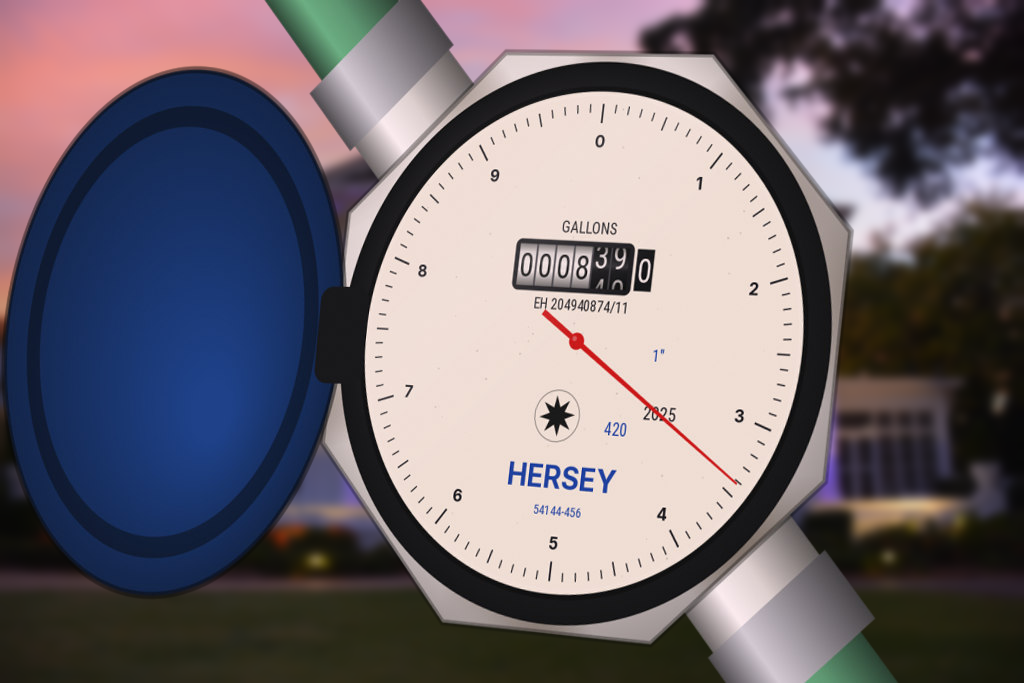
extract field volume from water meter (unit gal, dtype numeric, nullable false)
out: 8393.4 gal
